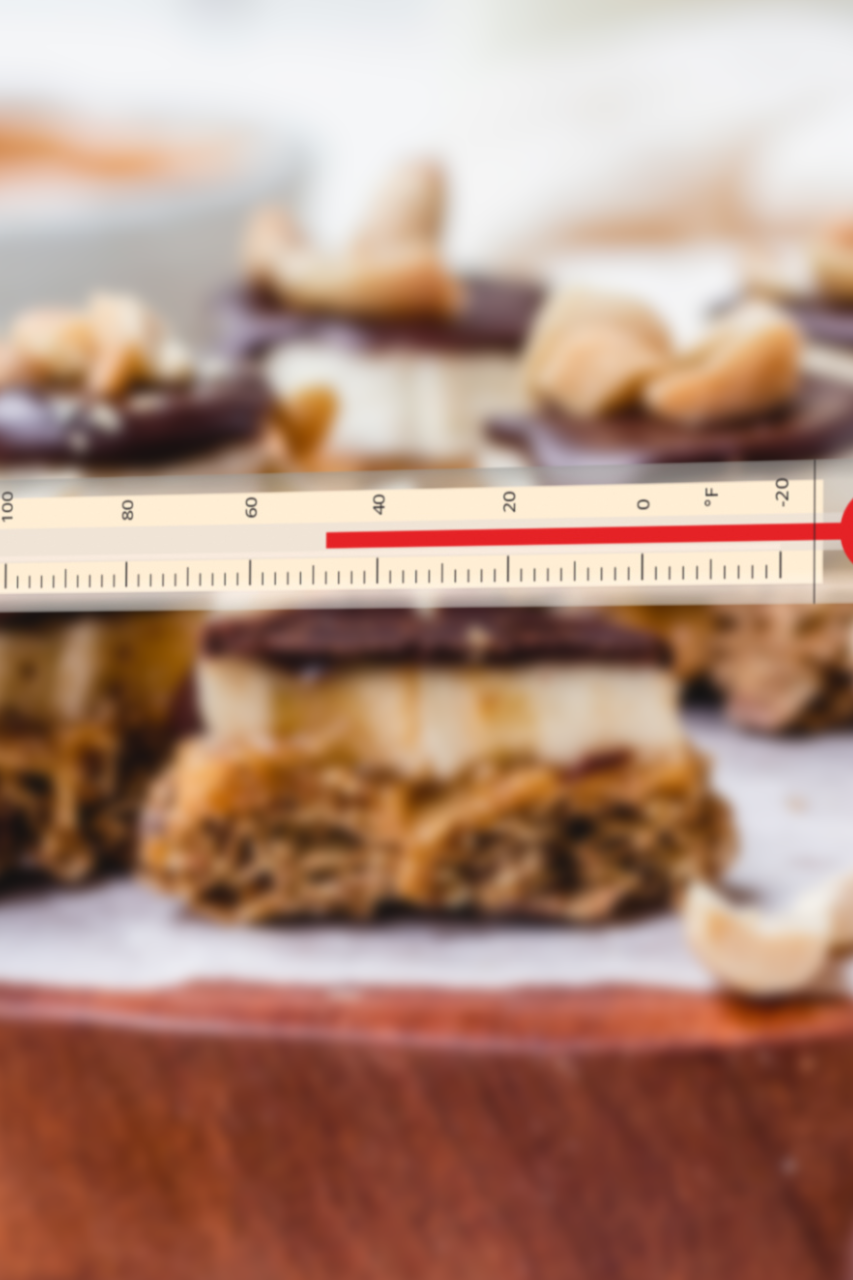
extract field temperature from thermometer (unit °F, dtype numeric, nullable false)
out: 48 °F
